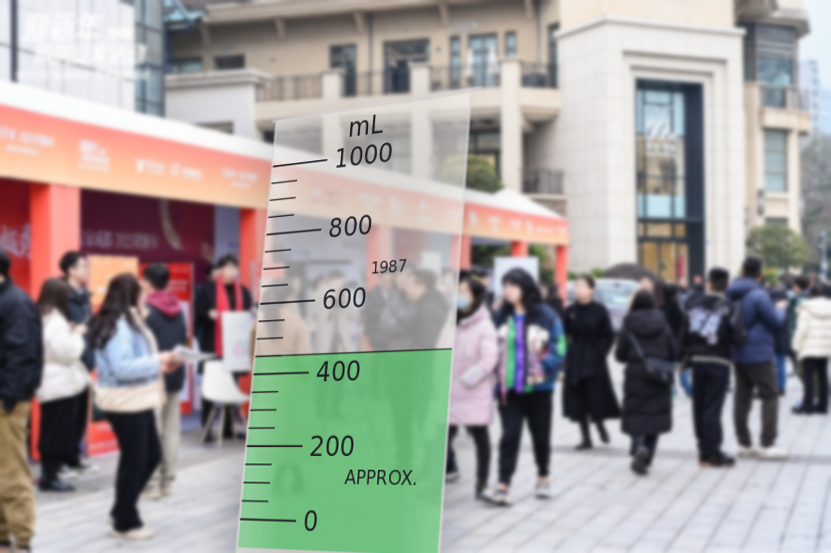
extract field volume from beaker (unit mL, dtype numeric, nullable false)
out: 450 mL
